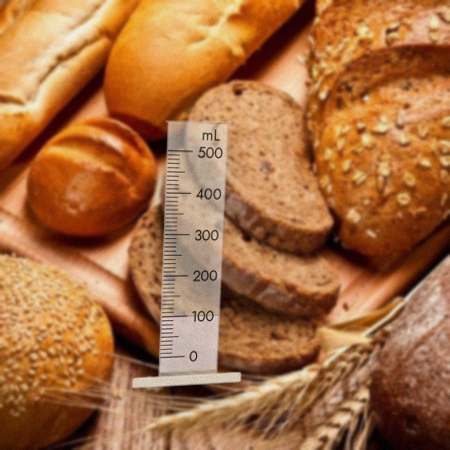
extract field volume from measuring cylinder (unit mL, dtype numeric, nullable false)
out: 100 mL
